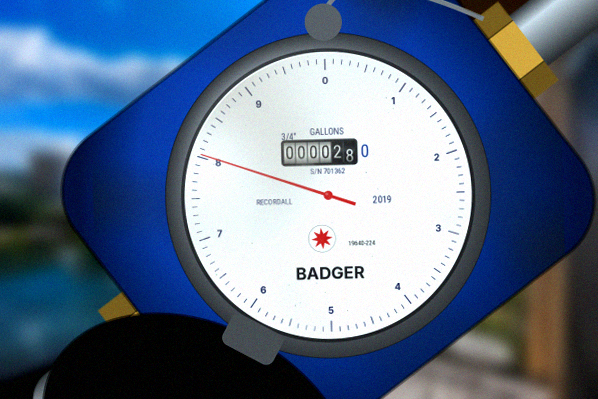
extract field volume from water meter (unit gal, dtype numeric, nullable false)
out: 278.0 gal
